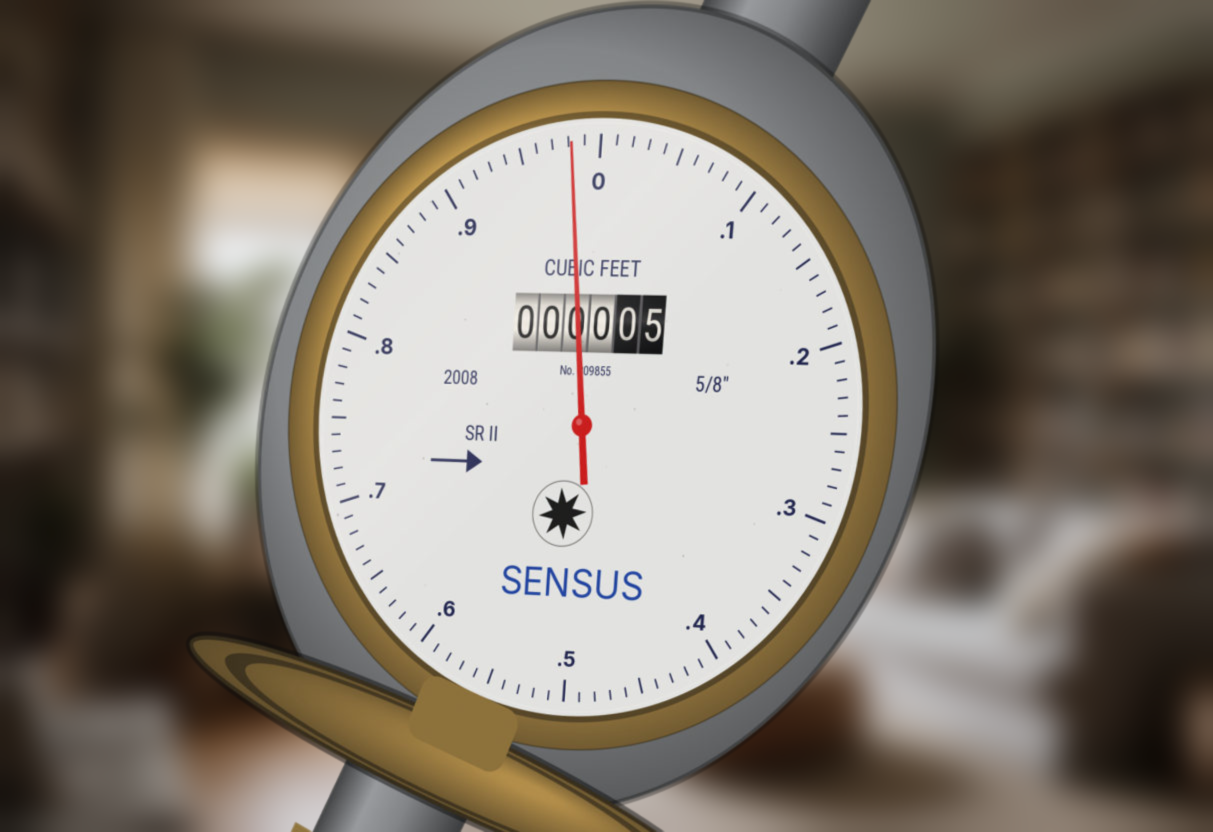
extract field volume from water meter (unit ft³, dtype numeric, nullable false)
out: 4.98 ft³
